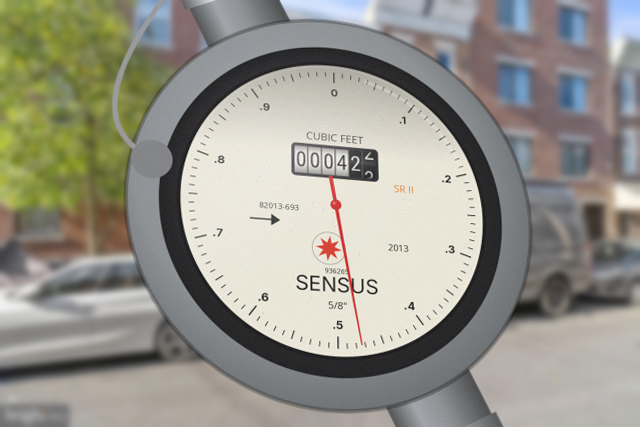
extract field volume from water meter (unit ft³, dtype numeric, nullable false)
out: 422.47 ft³
